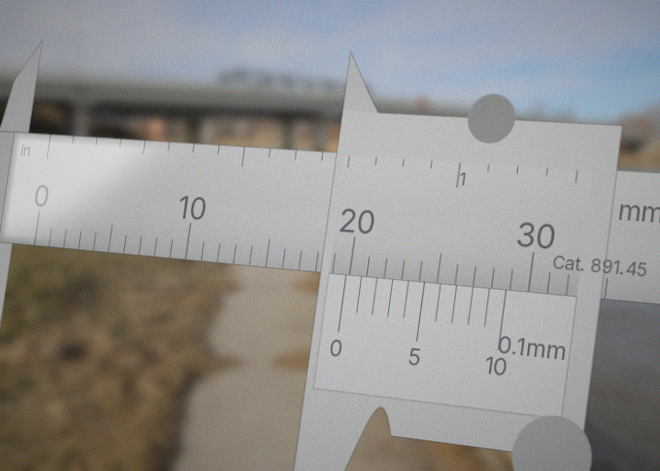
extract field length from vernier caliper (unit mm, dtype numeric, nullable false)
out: 19.8 mm
